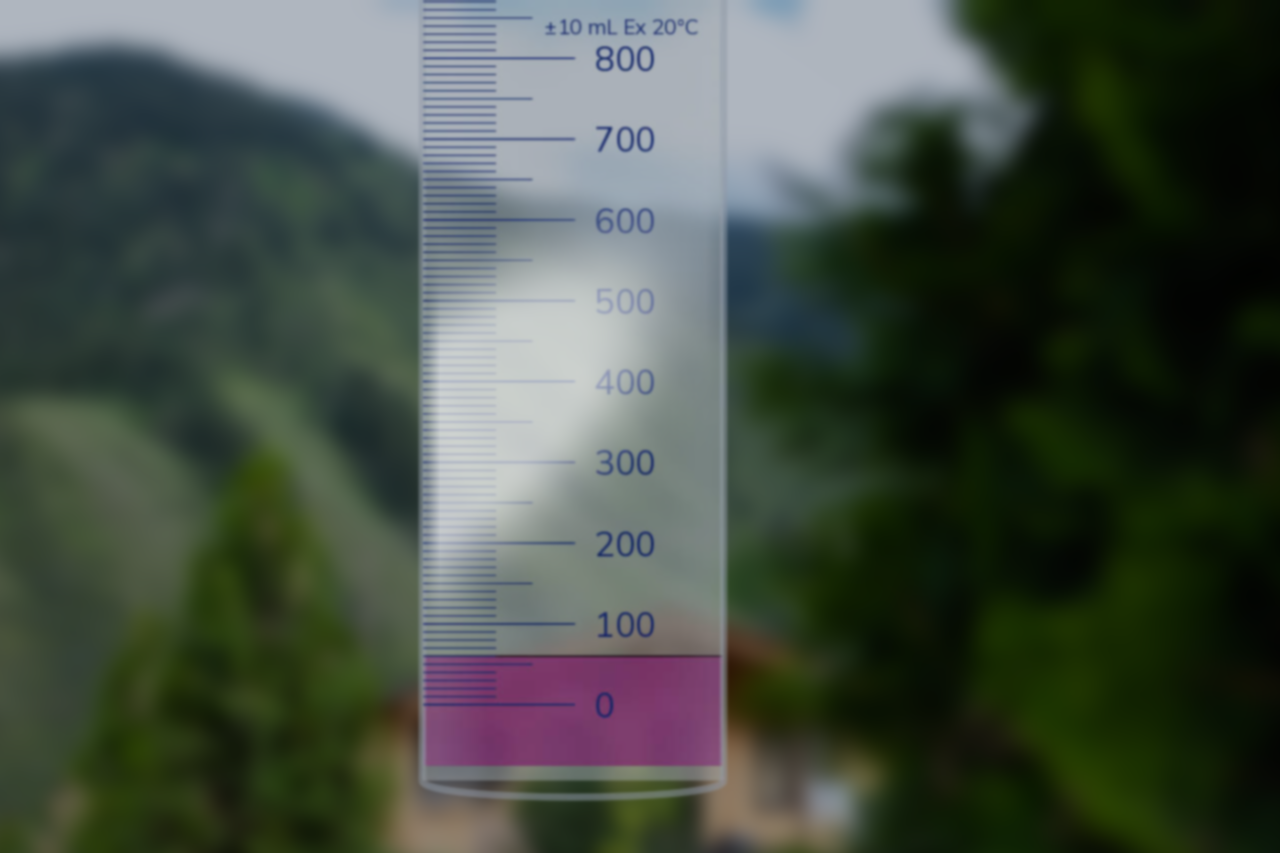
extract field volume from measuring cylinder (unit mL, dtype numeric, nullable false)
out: 60 mL
